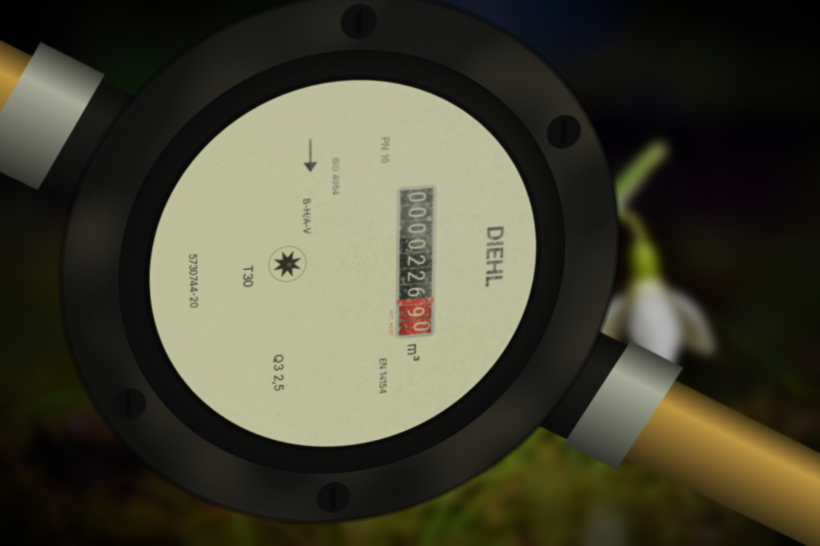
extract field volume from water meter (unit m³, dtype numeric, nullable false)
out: 226.90 m³
